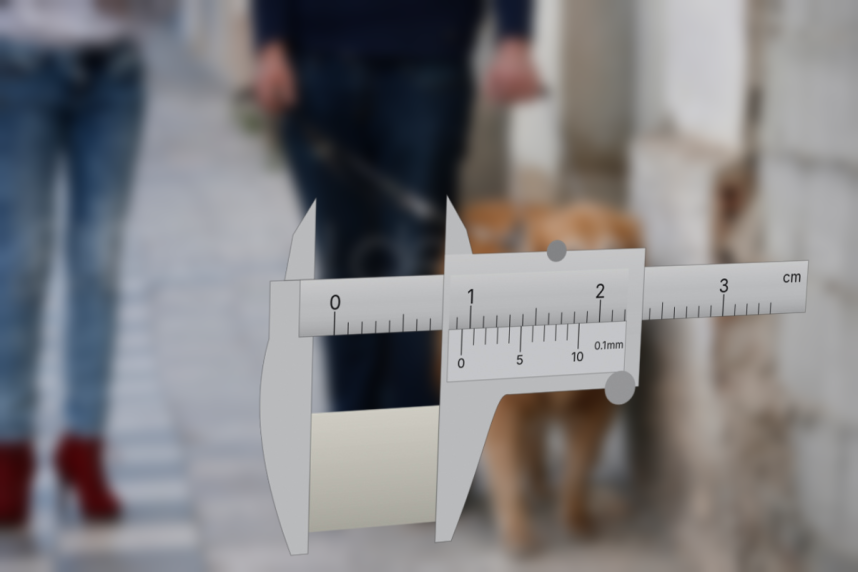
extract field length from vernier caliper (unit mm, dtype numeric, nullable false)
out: 9.4 mm
